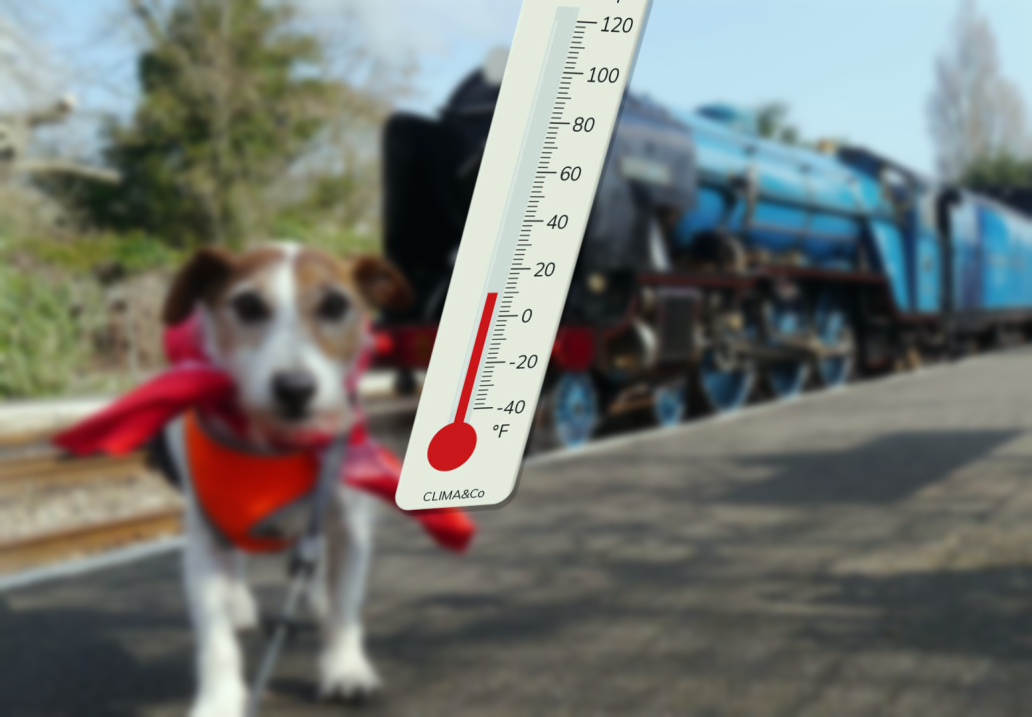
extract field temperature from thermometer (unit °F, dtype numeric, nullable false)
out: 10 °F
